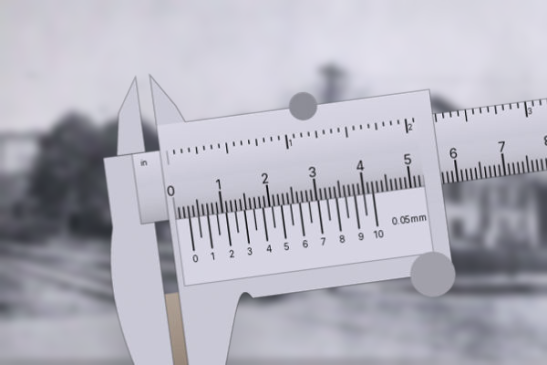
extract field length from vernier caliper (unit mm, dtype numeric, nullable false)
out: 3.0 mm
